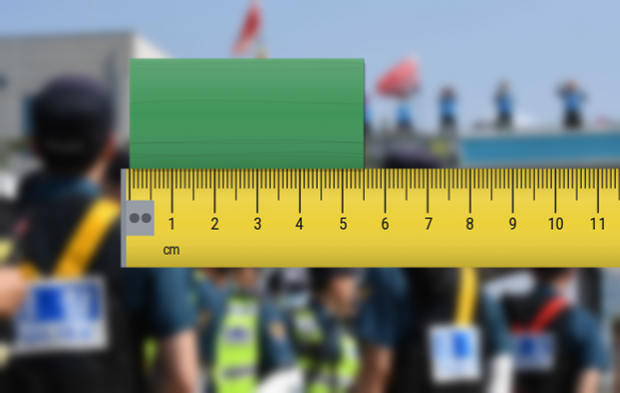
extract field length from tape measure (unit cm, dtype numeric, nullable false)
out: 5.5 cm
